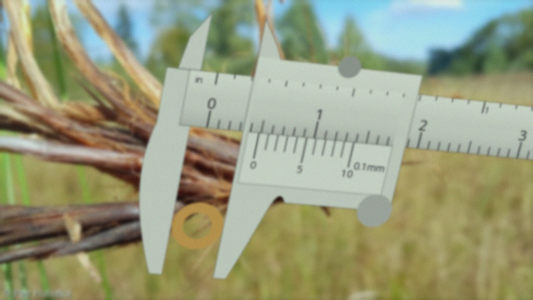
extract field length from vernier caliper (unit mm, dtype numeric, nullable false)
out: 4.8 mm
